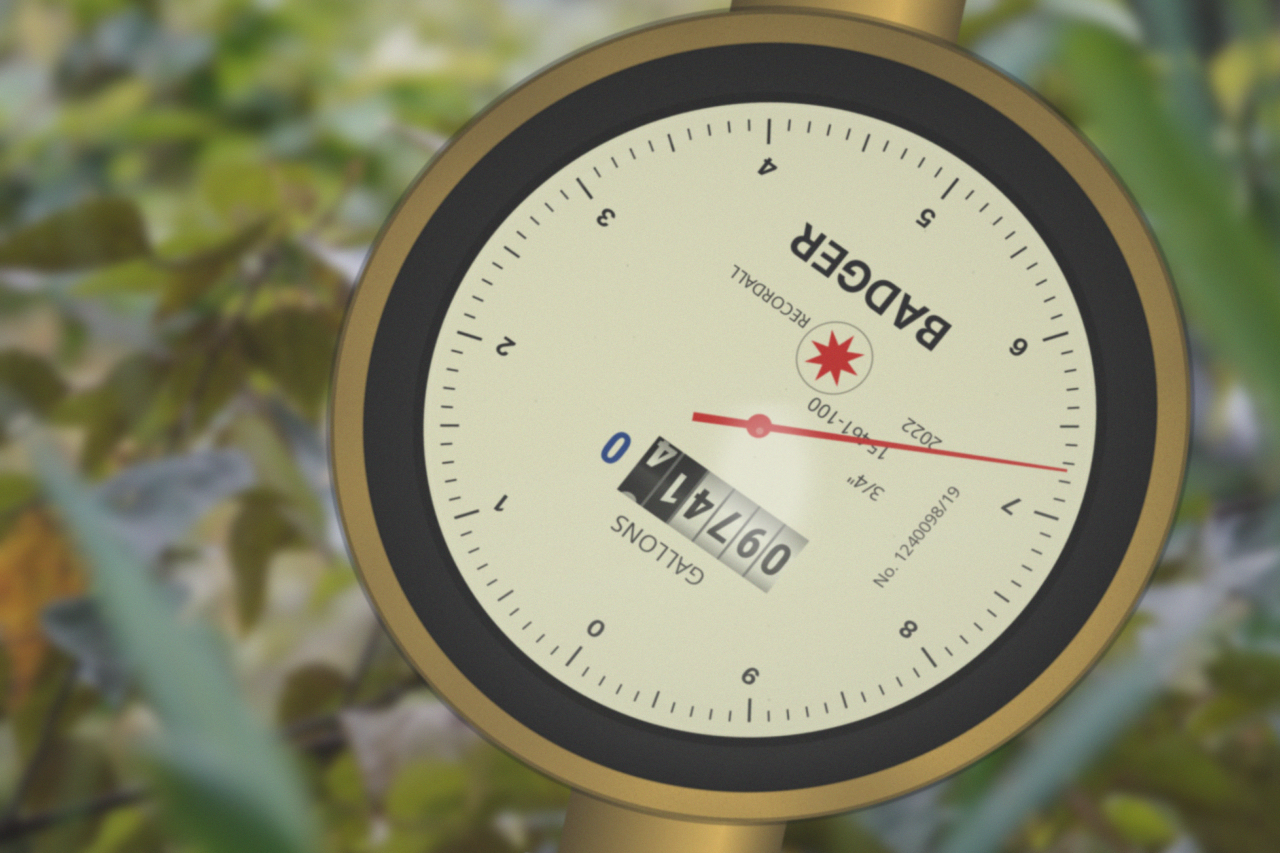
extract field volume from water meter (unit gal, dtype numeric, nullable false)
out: 974136.7 gal
